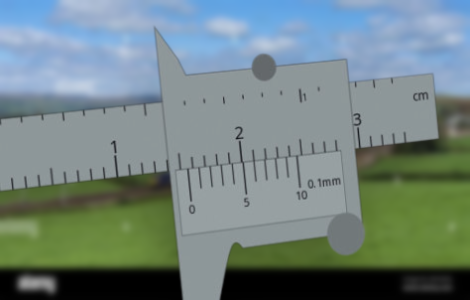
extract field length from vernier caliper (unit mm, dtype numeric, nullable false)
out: 15.6 mm
